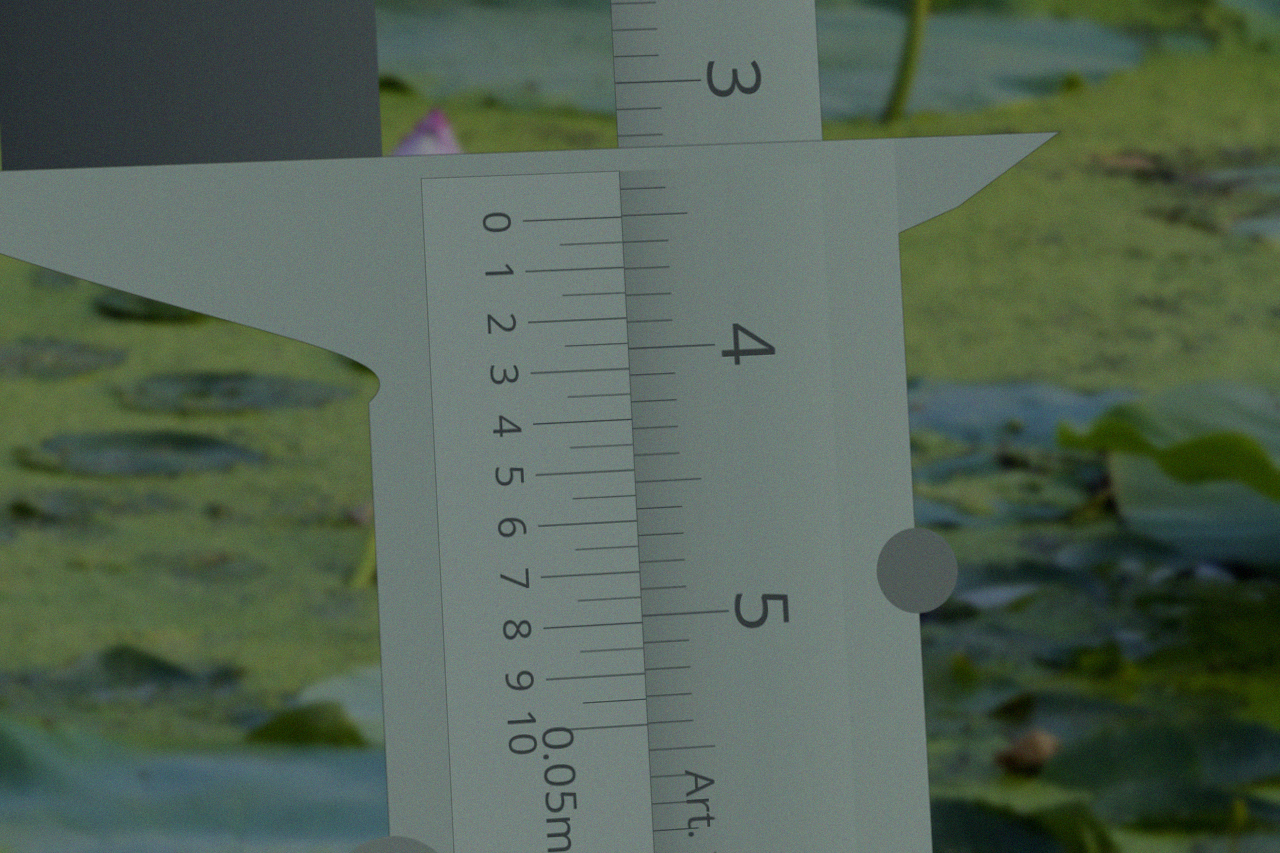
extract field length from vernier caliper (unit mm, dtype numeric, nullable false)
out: 35.05 mm
